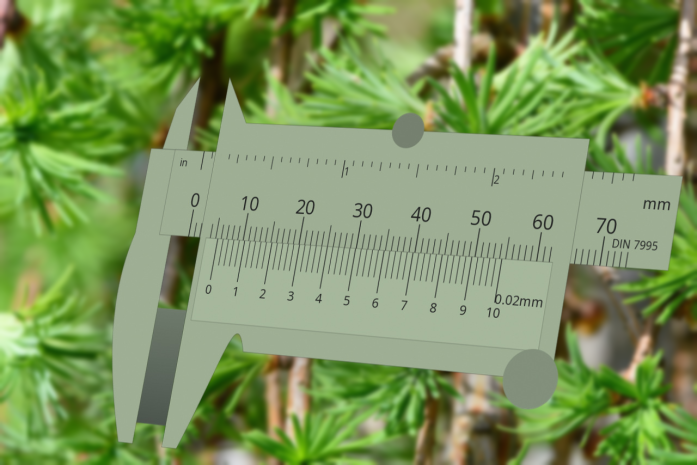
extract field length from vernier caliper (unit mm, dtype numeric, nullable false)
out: 5.4 mm
